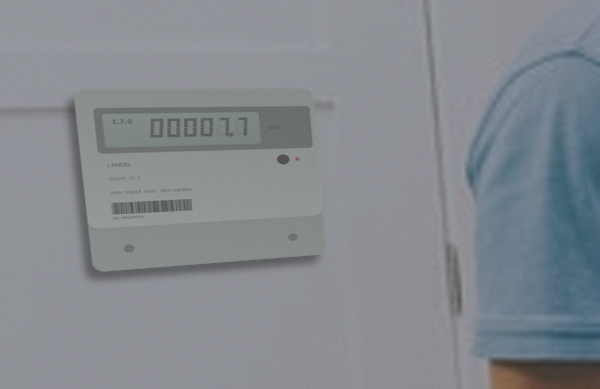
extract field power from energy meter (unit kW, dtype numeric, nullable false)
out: 7.7 kW
